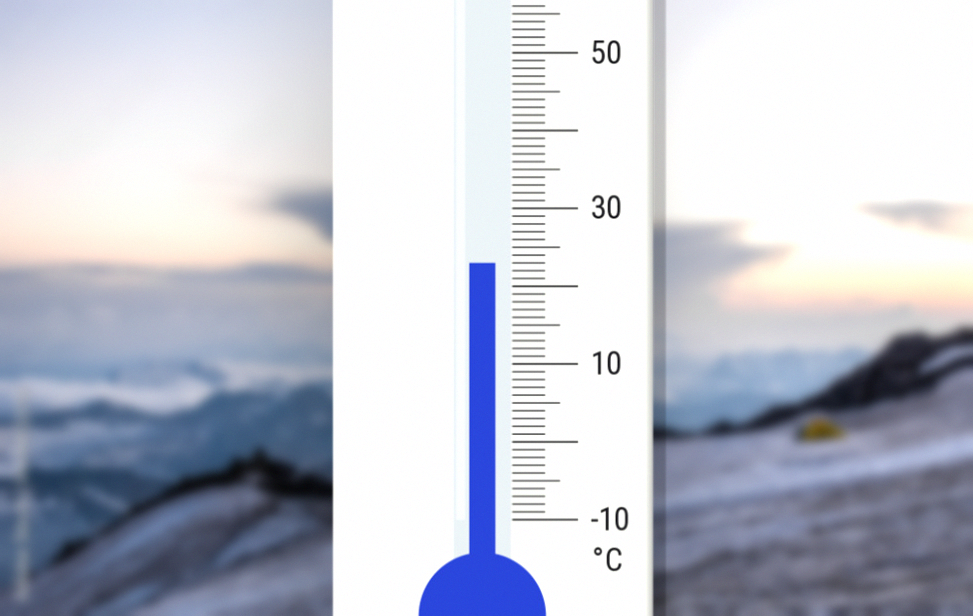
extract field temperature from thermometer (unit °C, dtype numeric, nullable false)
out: 23 °C
